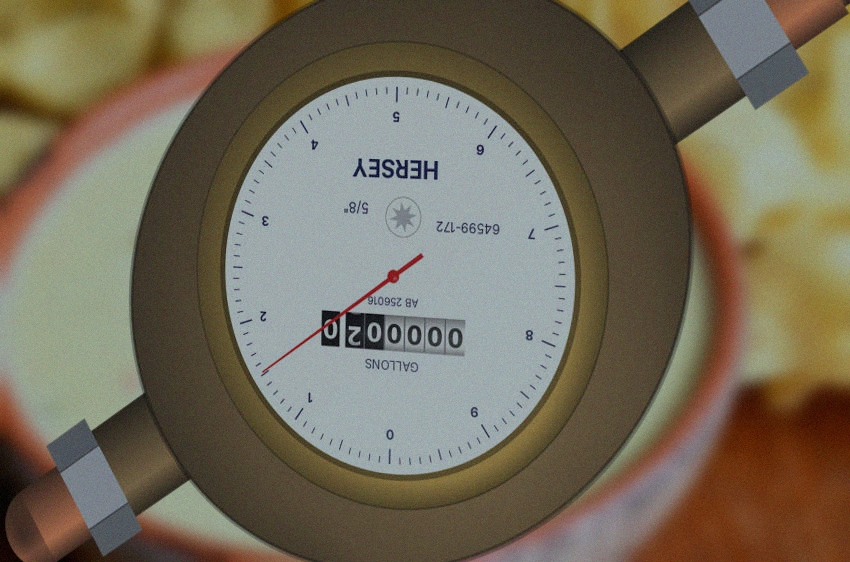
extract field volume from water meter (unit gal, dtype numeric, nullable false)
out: 21.5 gal
